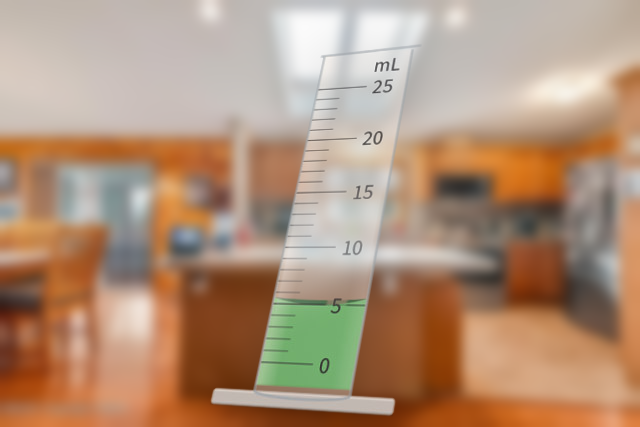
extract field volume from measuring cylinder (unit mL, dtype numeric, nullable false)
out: 5 mL
